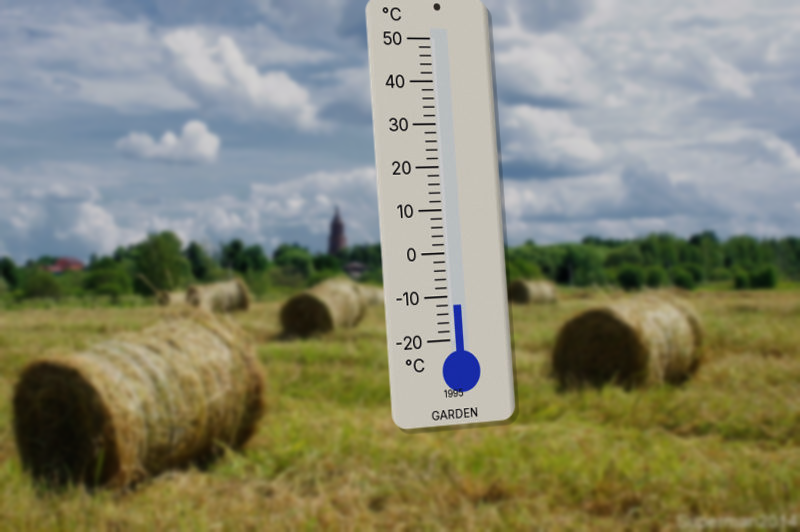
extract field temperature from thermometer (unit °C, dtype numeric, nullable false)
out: -12 °C
